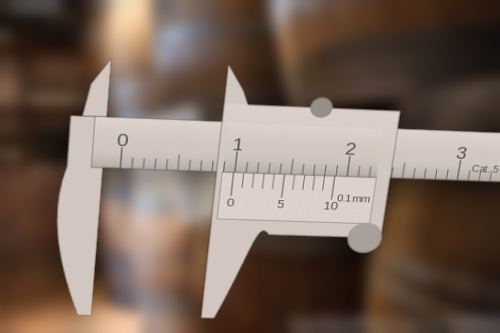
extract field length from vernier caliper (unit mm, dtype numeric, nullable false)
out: 9.9 mm
